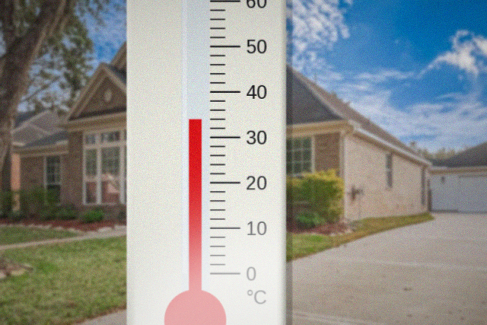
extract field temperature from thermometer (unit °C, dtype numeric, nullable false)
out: 34 °C
